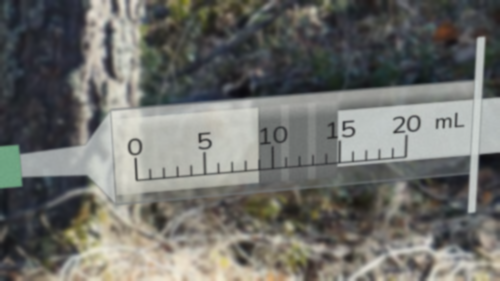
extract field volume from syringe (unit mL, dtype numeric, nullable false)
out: 9 mL
